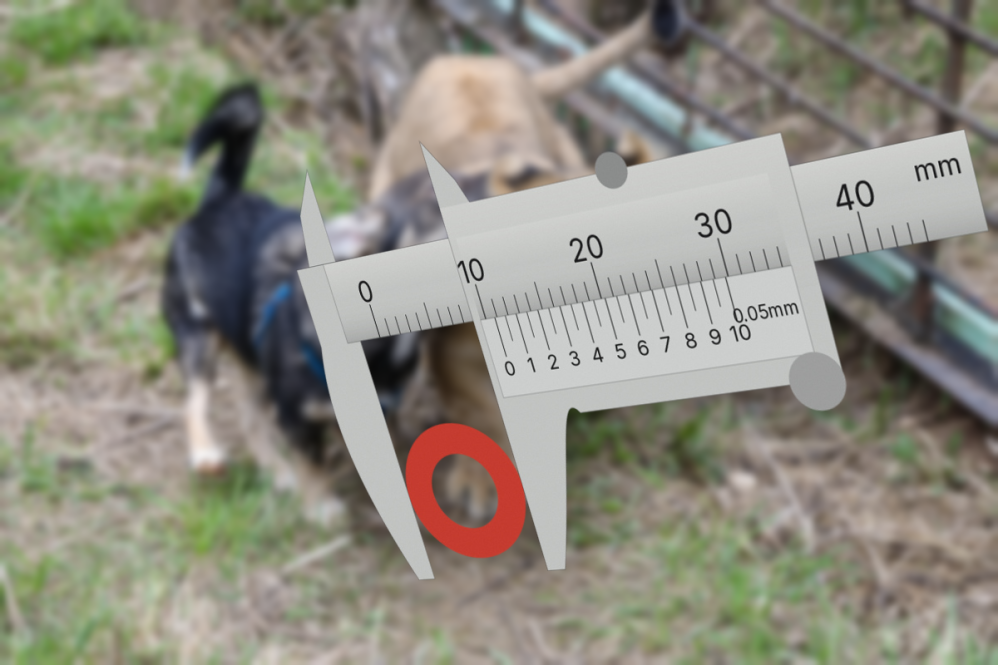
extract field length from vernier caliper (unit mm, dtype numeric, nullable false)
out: 10.8 mm
